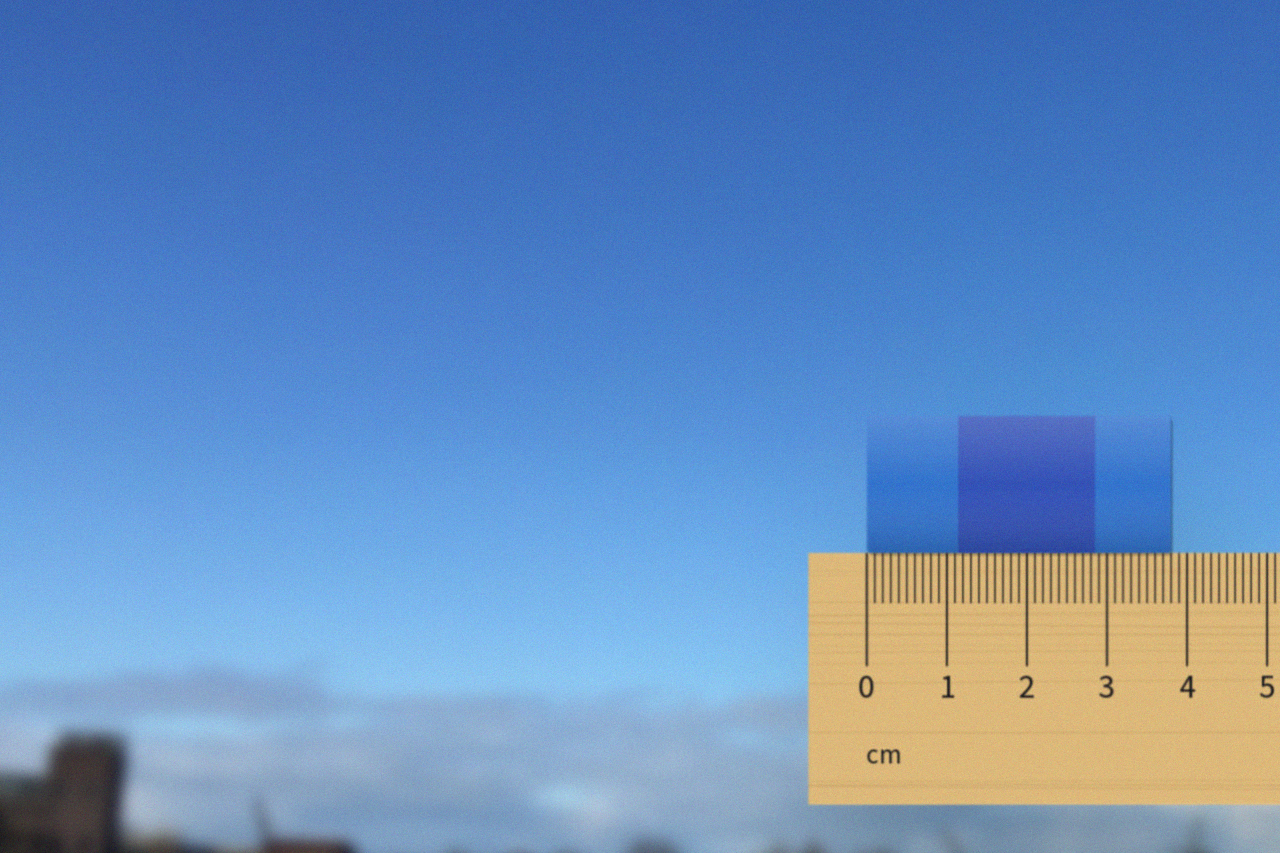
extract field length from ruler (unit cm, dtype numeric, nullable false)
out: 3.8 cm
